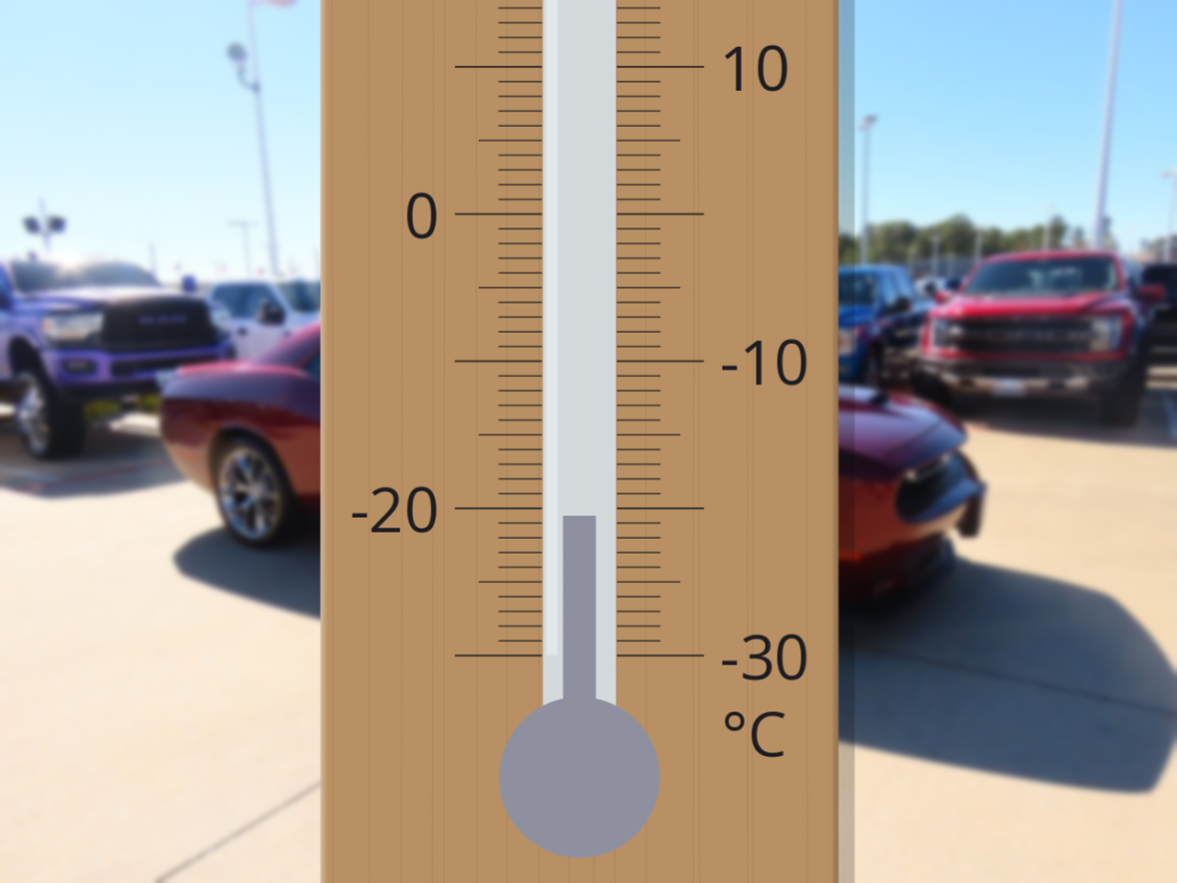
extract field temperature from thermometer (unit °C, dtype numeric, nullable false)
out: -20.5 °C
